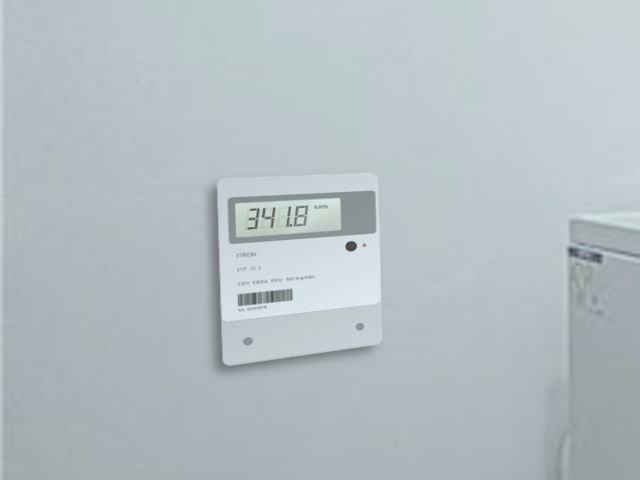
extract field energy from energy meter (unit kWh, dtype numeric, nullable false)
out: 341.8 kWh
